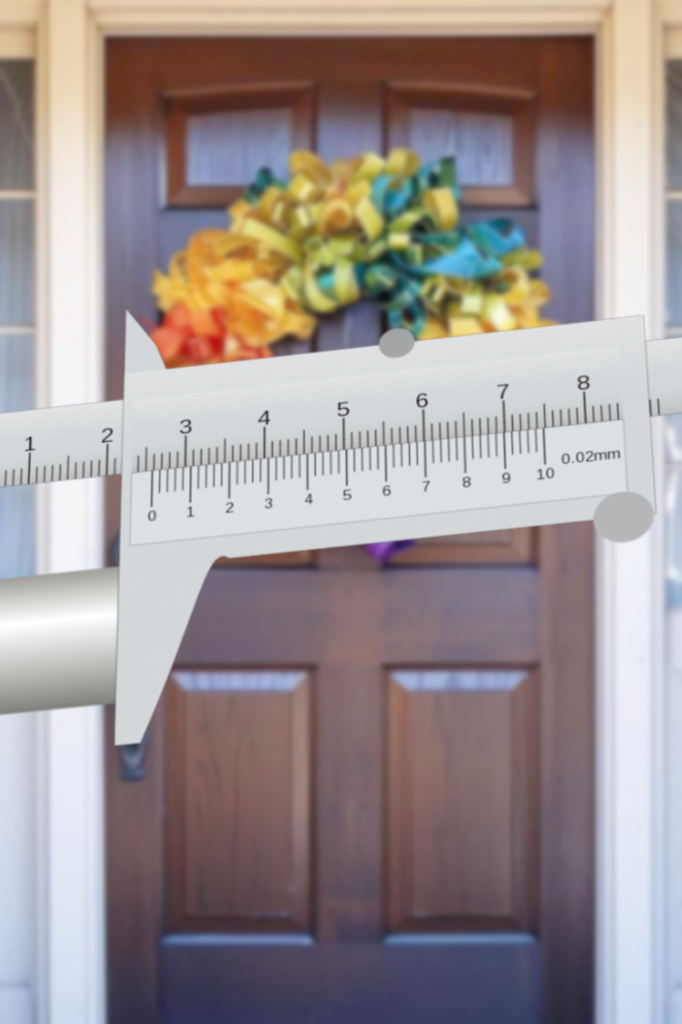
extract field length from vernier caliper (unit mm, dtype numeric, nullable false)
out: 25.8 mm
